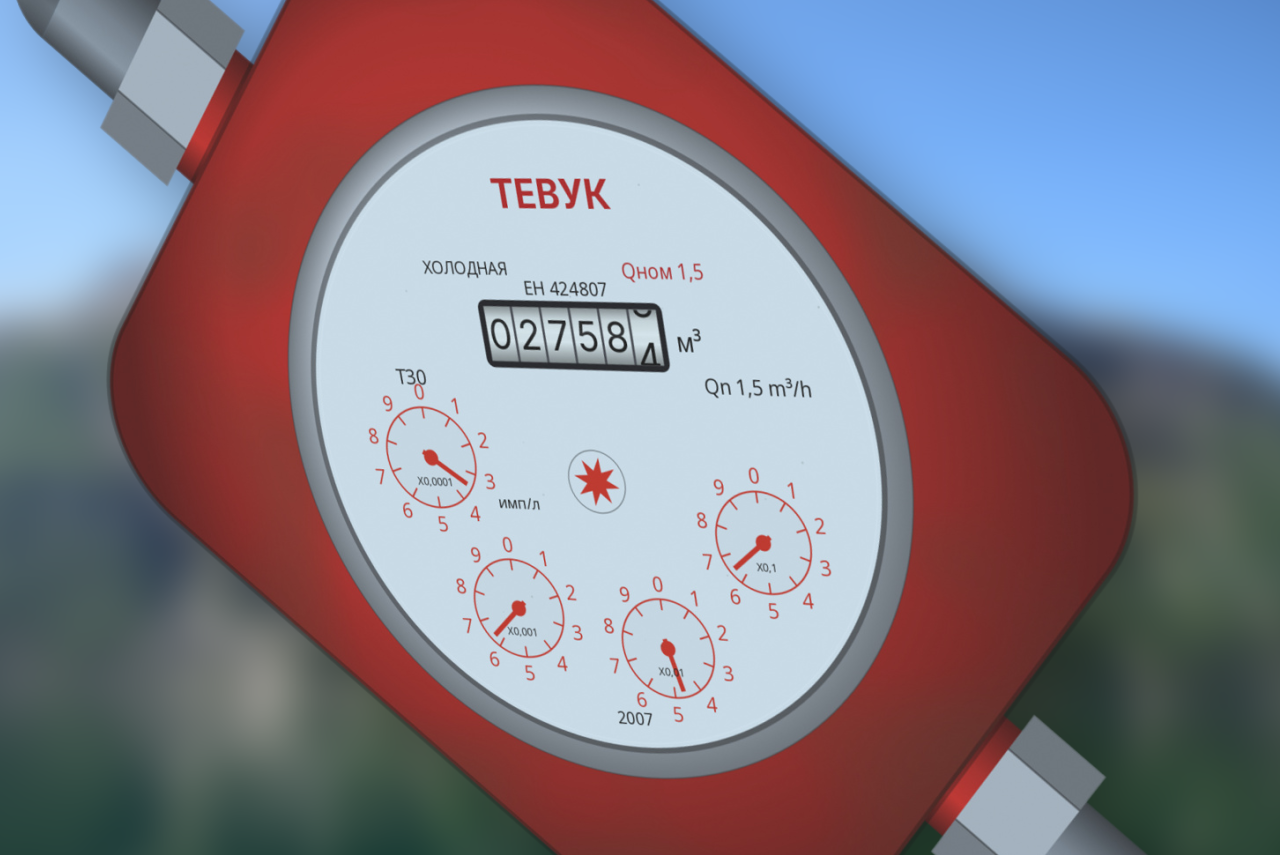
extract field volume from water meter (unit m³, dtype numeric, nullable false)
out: 27583.6463 m³
